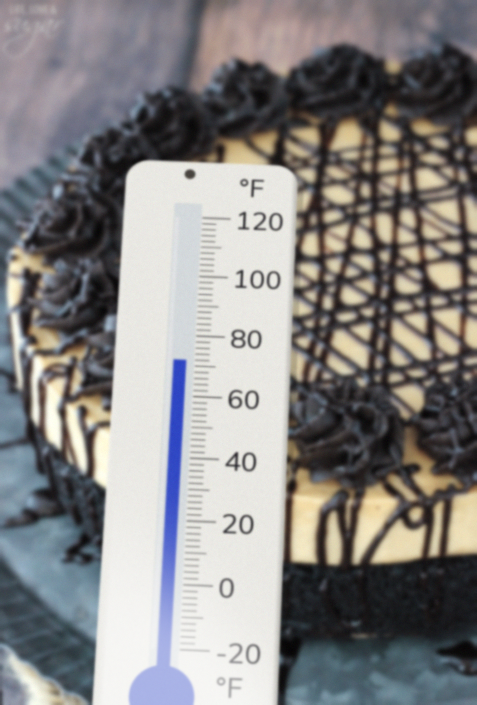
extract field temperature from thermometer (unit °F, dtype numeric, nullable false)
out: 72 °F
